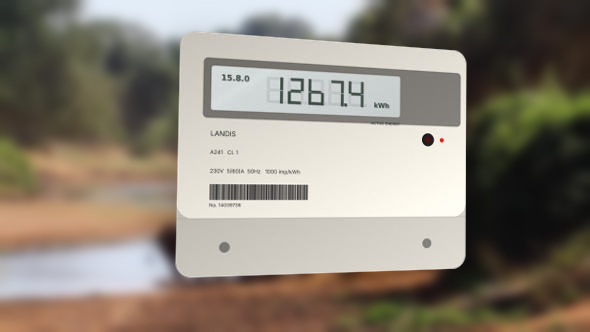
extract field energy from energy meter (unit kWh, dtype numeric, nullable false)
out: 1267.4 kWh
